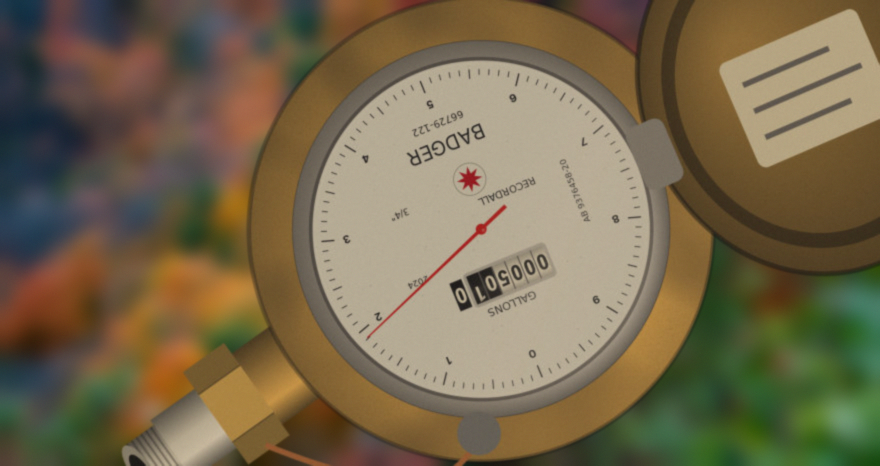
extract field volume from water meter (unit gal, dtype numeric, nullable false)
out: 5011.9 gal
